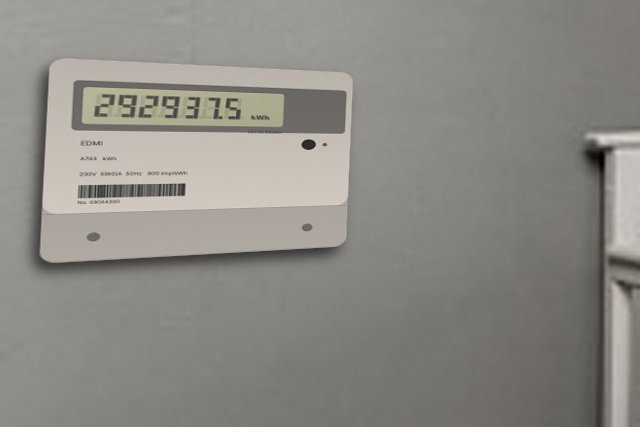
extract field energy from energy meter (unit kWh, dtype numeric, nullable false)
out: 292937.5 kWh
